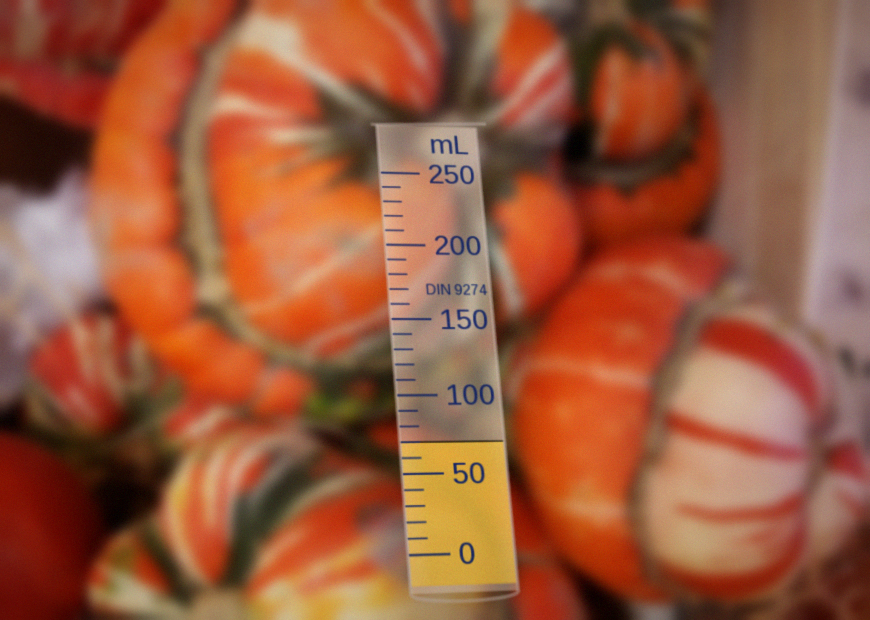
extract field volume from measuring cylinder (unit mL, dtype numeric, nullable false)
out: 70 mL
